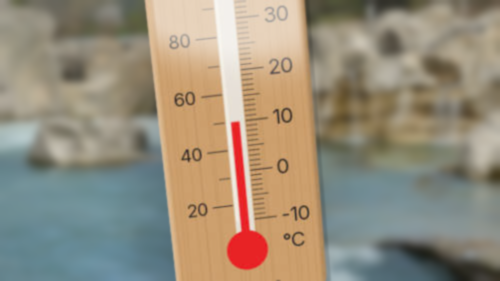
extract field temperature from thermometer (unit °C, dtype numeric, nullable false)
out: 10 °C
